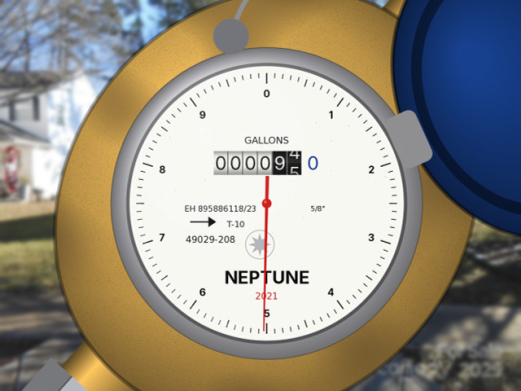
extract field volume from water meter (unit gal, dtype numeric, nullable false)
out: 945.0 gal
